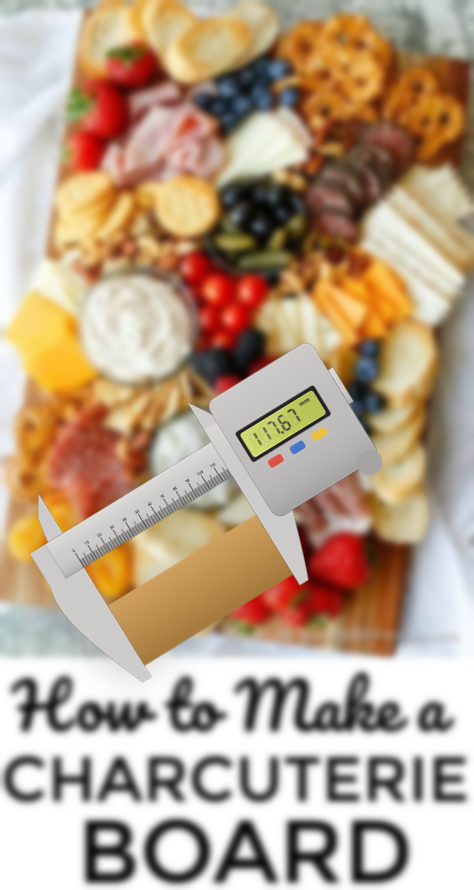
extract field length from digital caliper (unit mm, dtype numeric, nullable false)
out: 117.67 mm
